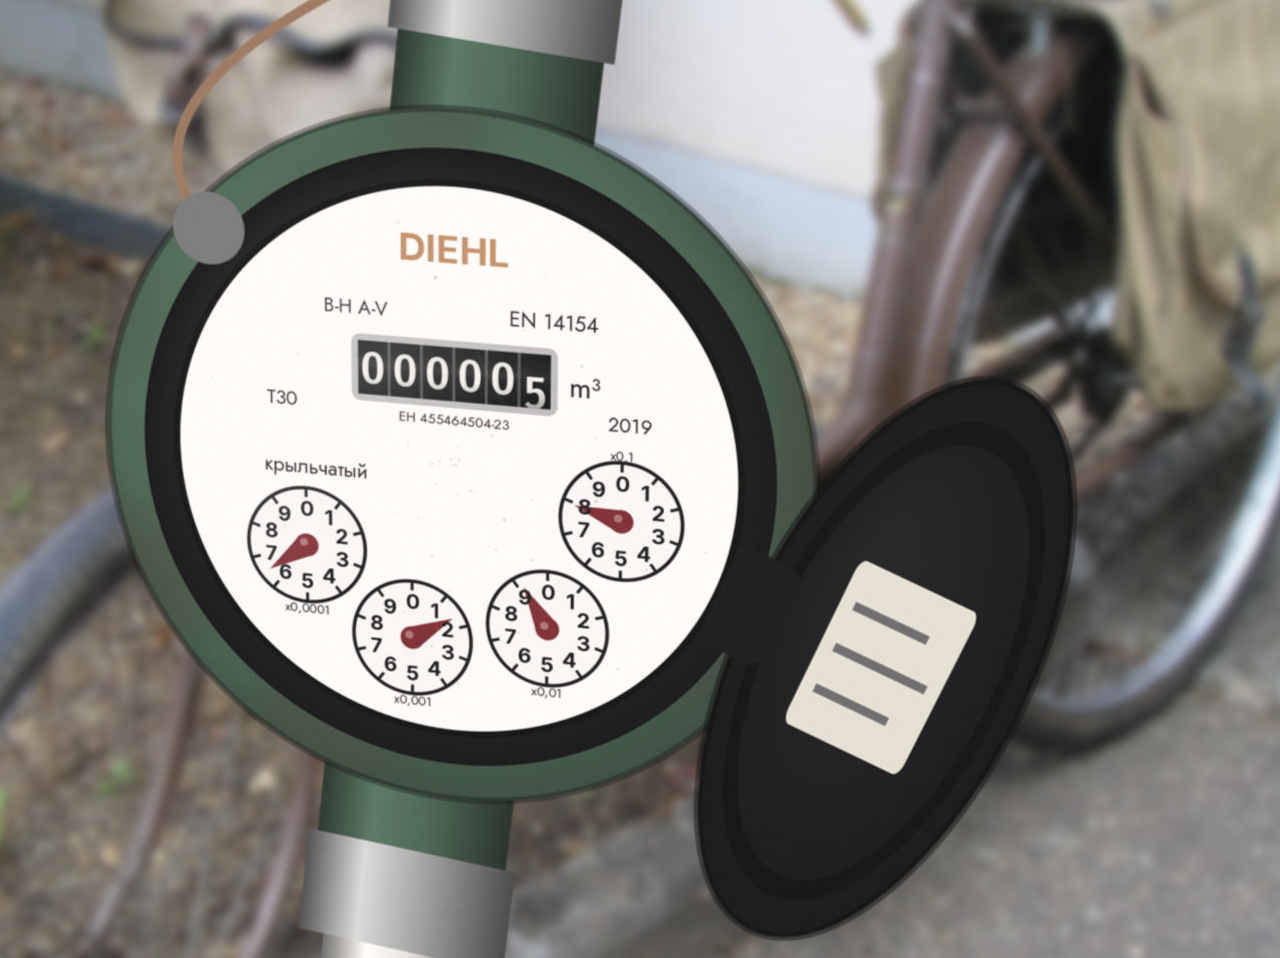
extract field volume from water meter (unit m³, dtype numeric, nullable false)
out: 4.7916 m³
